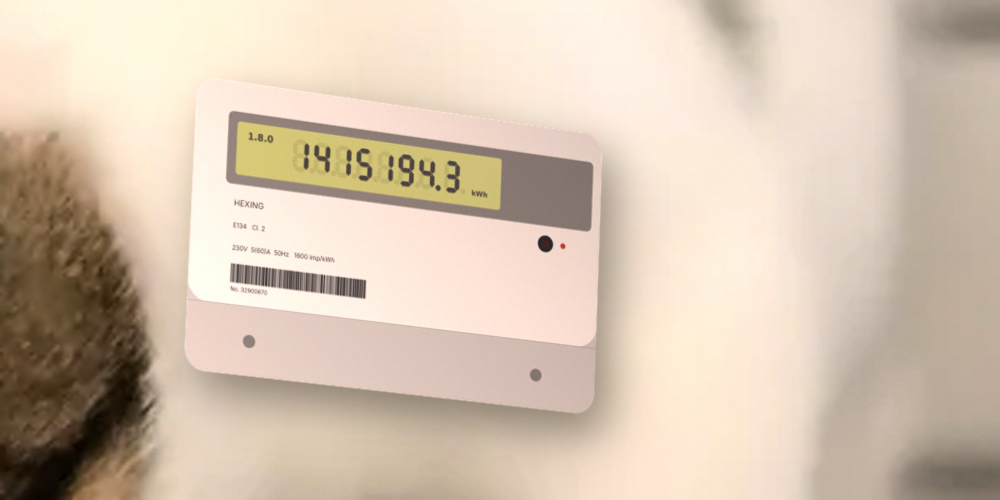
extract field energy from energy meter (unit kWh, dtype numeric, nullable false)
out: 1415194.3 kWh
